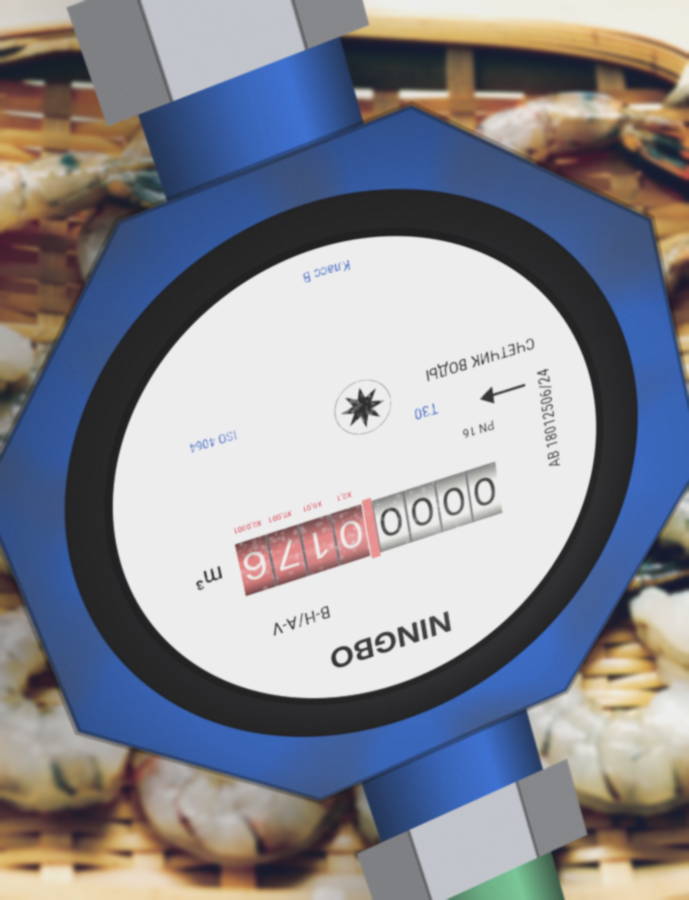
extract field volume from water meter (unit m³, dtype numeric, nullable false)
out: 0.0176 m³
